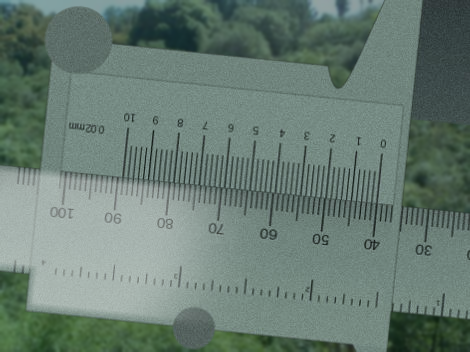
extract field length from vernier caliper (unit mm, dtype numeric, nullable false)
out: 40.0 mm
